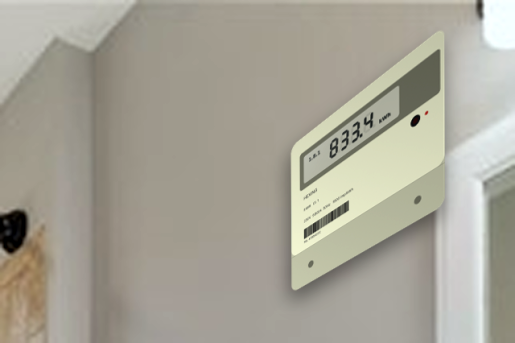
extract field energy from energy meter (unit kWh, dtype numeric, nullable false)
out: 833.4 kWh
